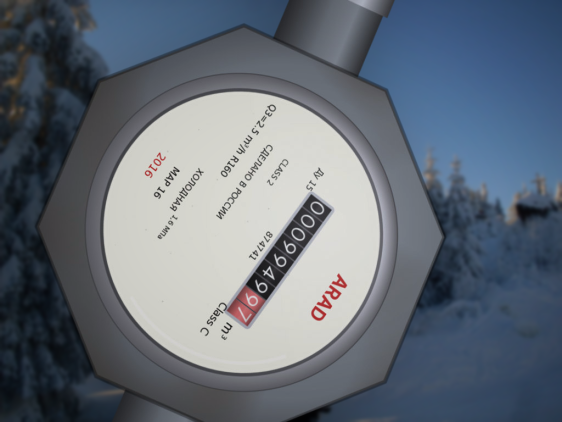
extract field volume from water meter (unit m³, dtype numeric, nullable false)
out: 9949.97 m³
